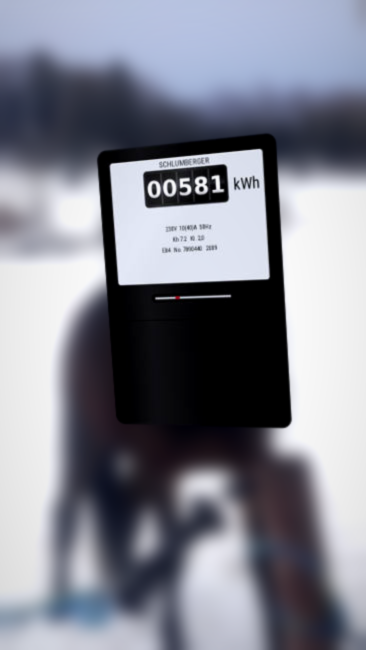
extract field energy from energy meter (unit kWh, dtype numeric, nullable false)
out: 581 kWh
